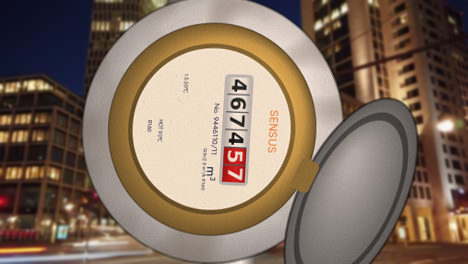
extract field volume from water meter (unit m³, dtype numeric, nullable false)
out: 4674.57 m³
